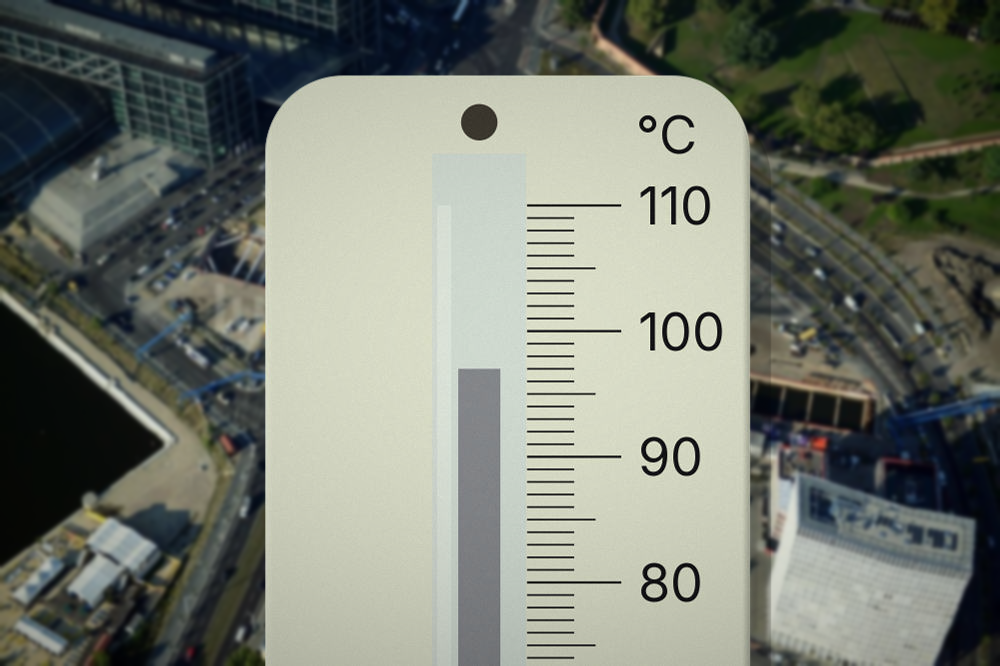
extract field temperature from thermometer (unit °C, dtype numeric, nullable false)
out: 97 °C
